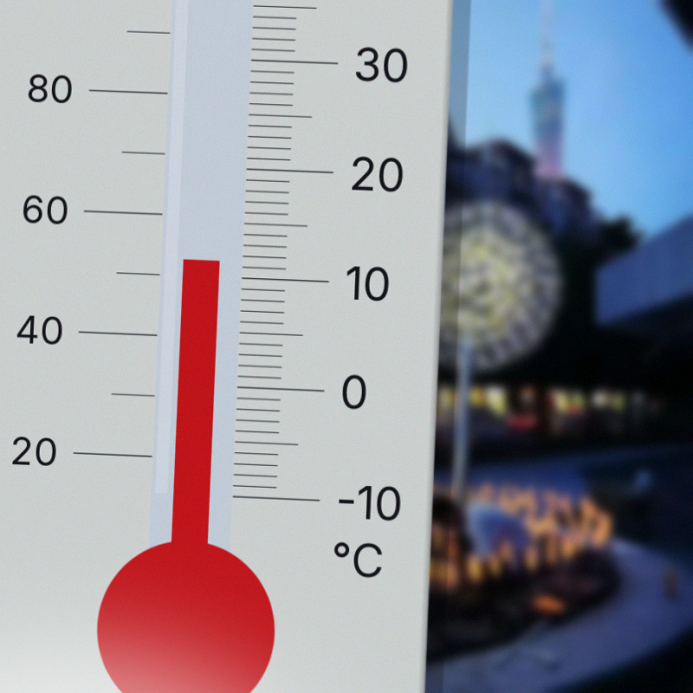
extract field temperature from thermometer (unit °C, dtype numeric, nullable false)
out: 11.5 °C
